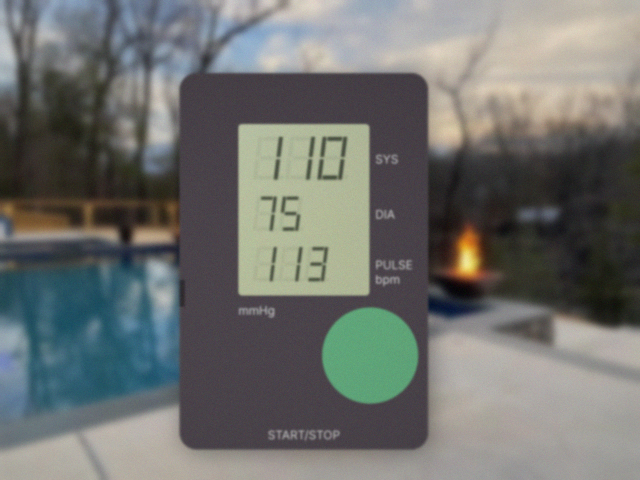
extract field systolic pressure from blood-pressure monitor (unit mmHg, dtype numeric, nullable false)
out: 110 mmHg
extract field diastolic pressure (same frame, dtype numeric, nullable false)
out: 75 mmHg
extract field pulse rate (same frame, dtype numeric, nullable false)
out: 113 bpm
